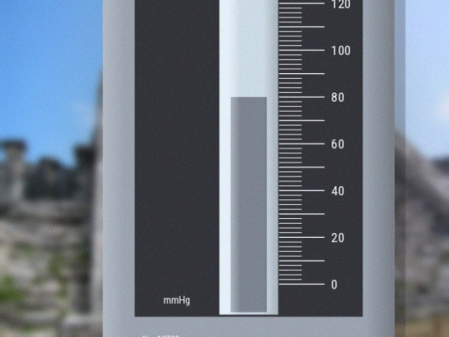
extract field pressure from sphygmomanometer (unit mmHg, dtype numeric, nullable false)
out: 80 mmHg
